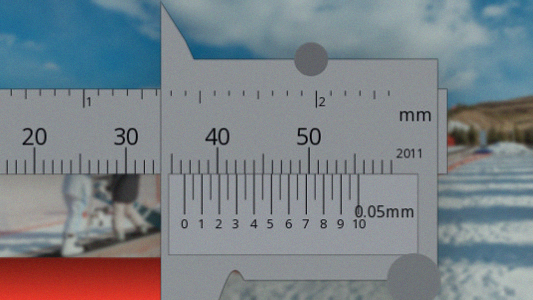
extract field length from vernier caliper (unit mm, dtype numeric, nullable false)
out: 36.4 mm
